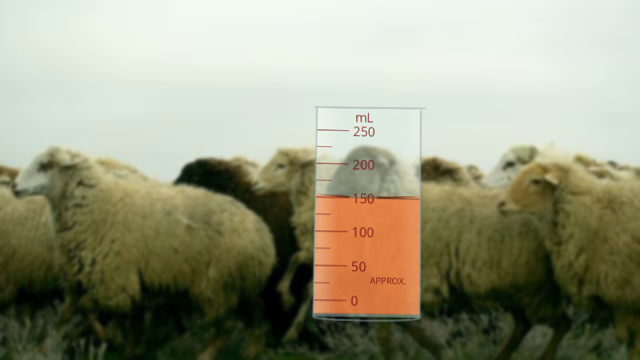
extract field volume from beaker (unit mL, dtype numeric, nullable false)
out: 150 mL
